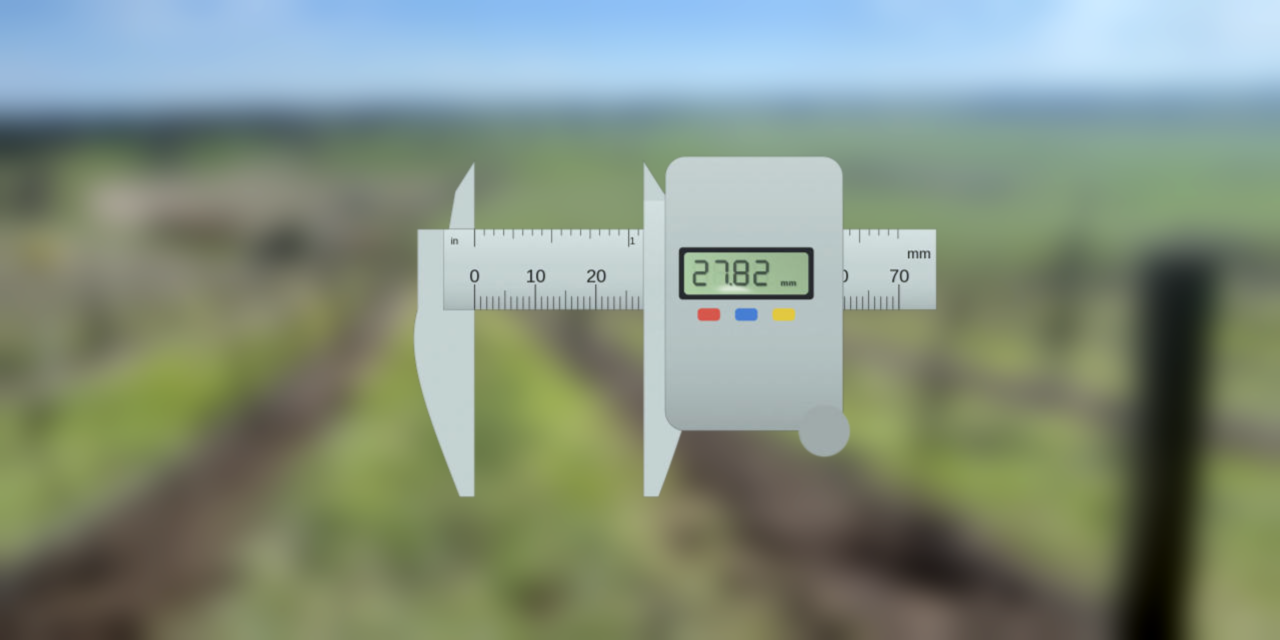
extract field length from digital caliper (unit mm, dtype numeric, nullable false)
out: 27.82 mm
